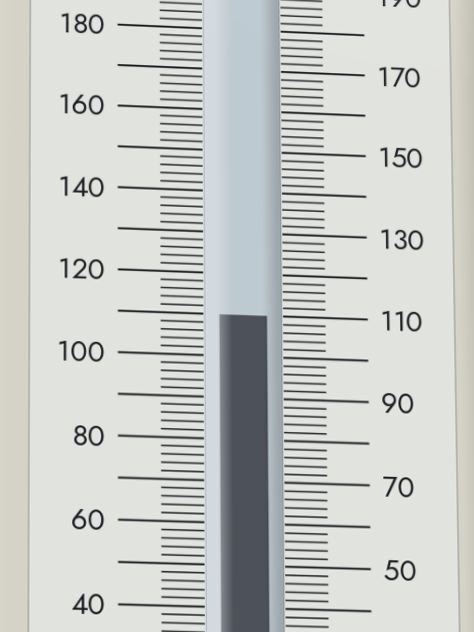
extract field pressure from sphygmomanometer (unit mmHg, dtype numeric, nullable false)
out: 110 mmHg
